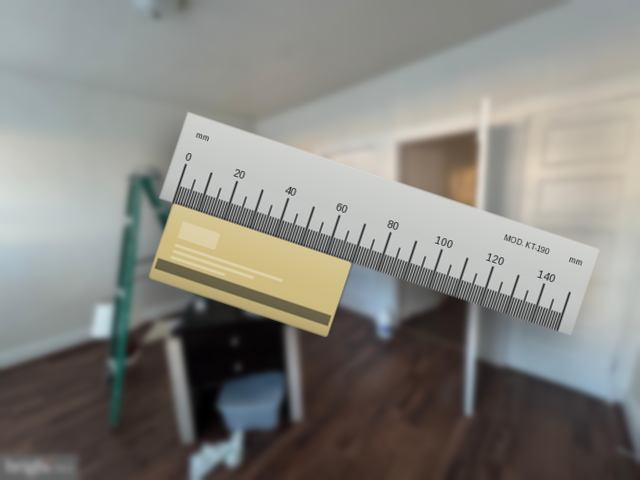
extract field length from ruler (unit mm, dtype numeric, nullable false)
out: 70 mm
